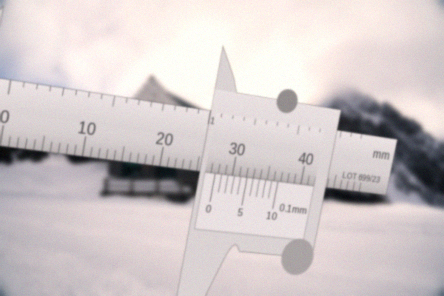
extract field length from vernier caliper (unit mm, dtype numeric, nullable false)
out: 27.6 mm
